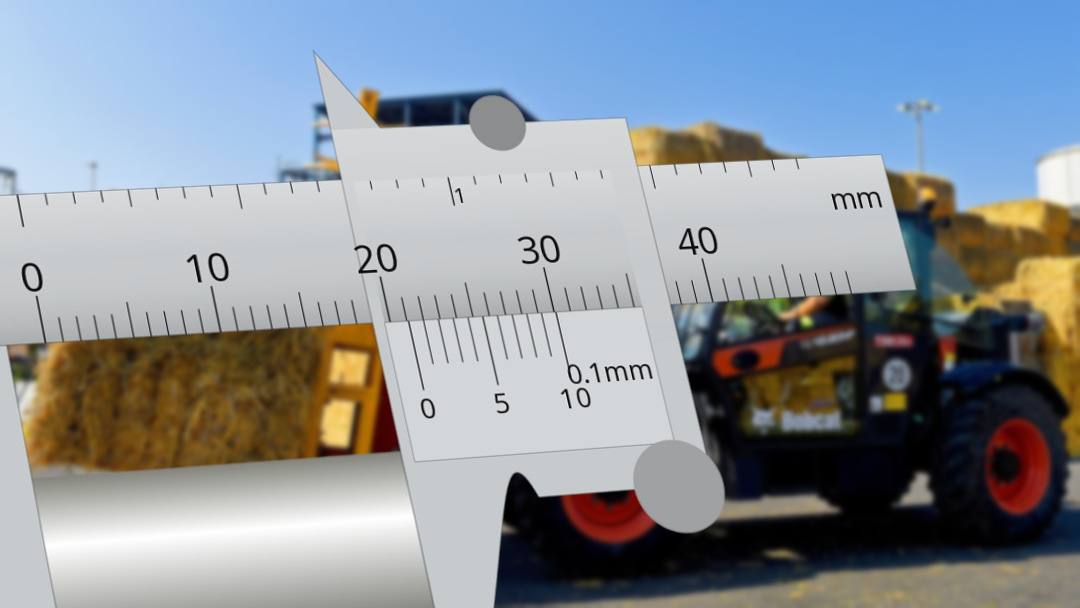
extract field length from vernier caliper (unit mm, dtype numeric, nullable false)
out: 21.1 mm
